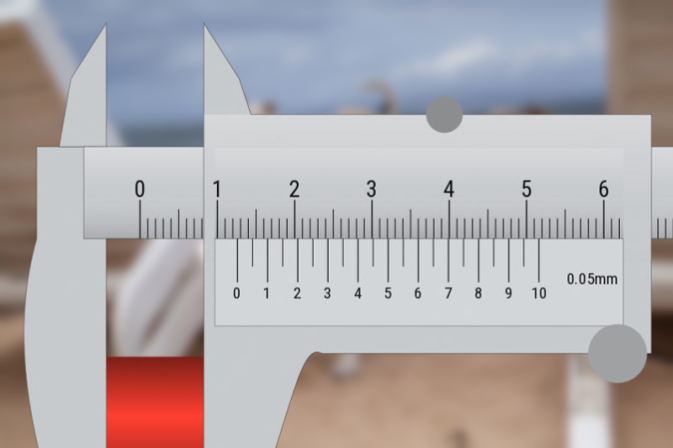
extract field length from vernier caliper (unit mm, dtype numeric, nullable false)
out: 12.6 mm
